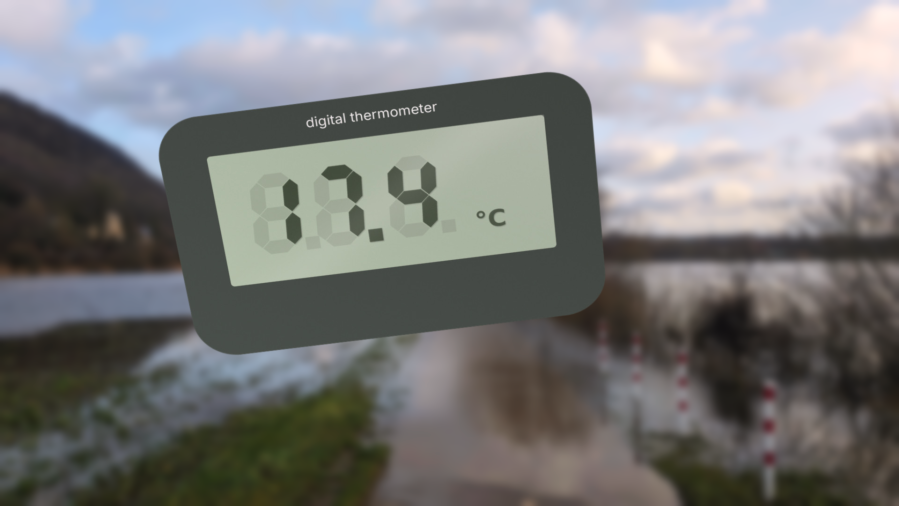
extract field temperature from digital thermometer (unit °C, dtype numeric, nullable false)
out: 17.4 °C
